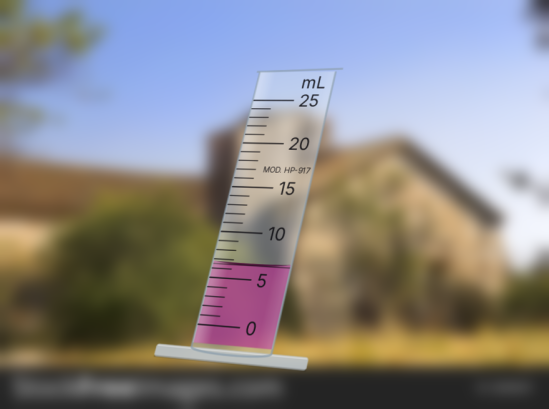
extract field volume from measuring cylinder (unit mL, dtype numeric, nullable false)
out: 6.5 mL
